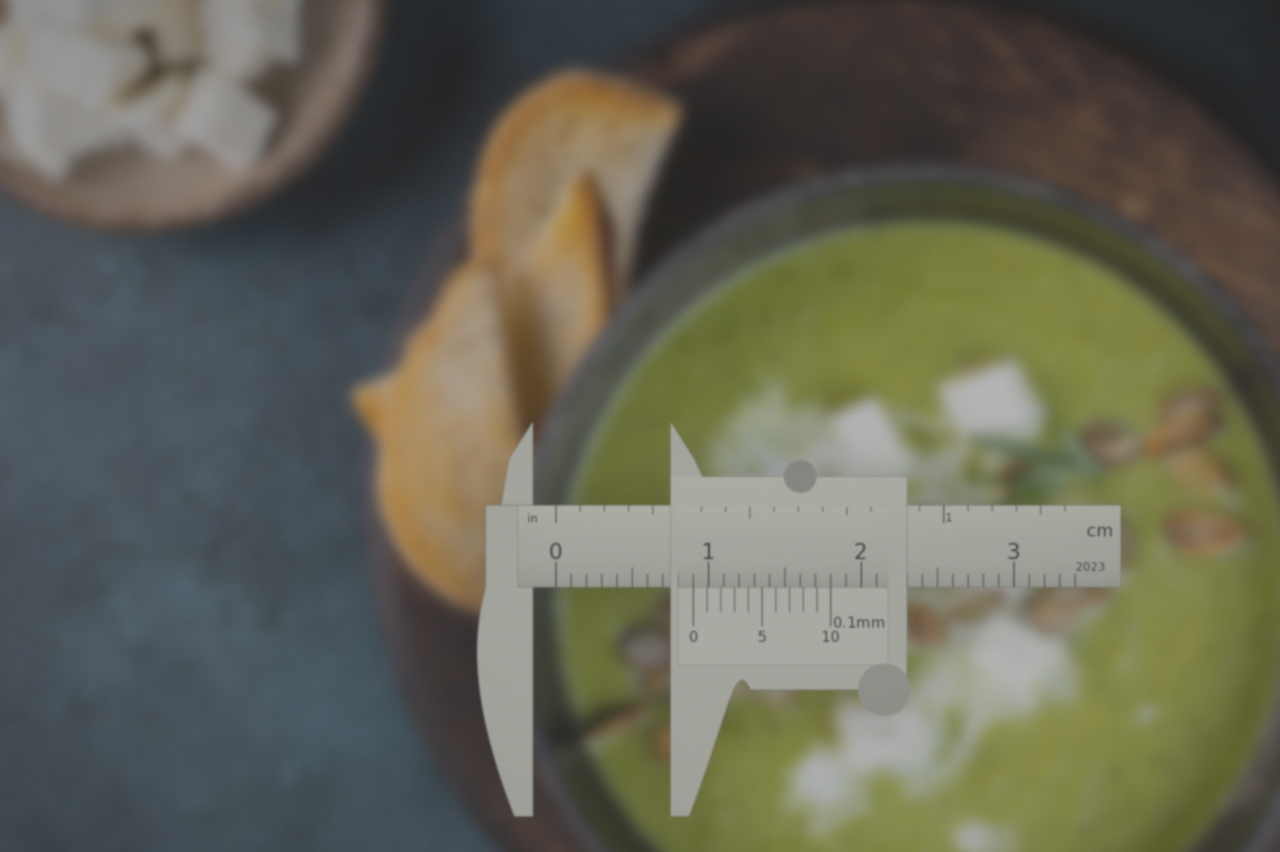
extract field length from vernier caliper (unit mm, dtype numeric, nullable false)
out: 9.0 mm
